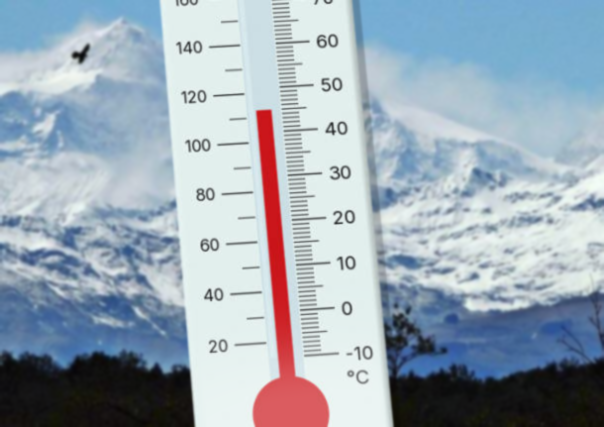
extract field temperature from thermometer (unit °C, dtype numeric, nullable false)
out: 45 °C
